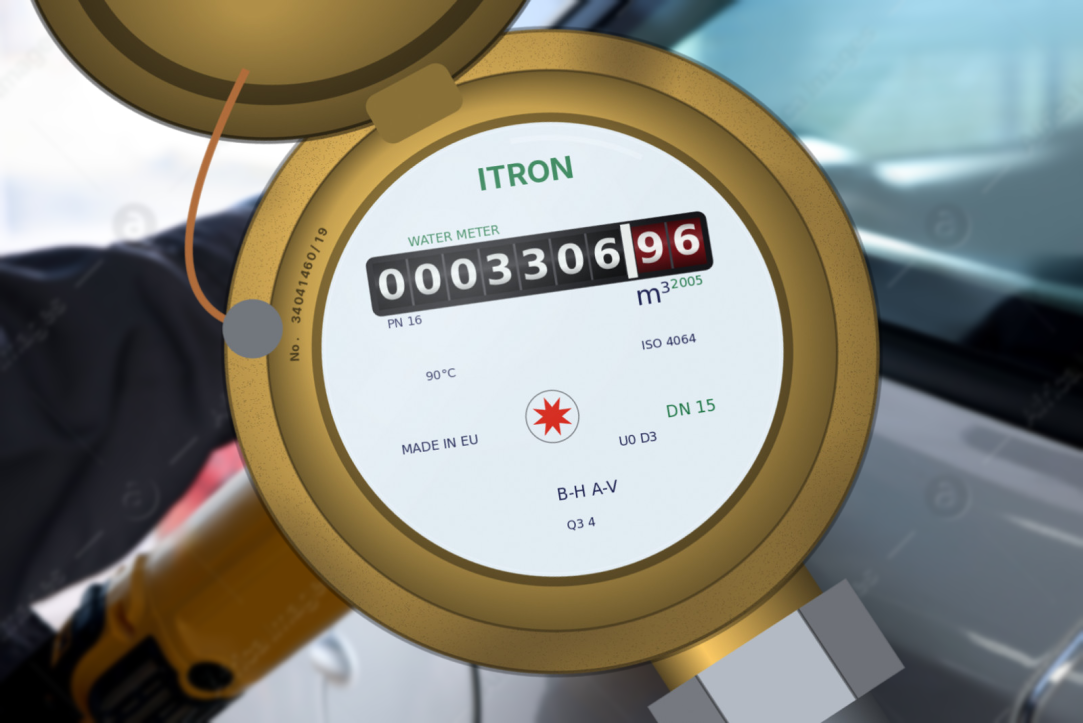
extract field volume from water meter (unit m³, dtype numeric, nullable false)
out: 3306.96 m³
